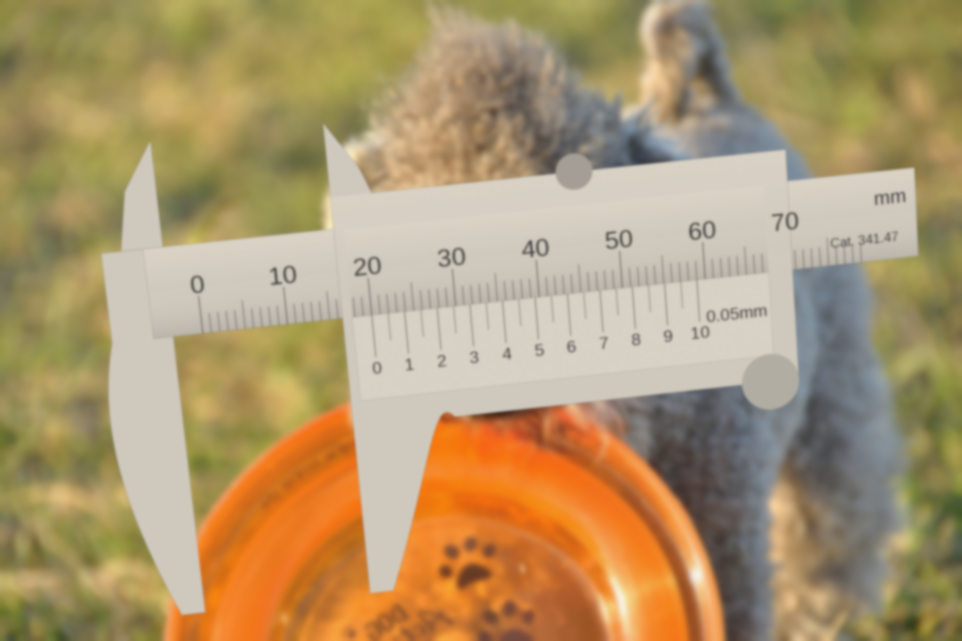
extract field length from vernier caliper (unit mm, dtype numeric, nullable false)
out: 20.0 mm
